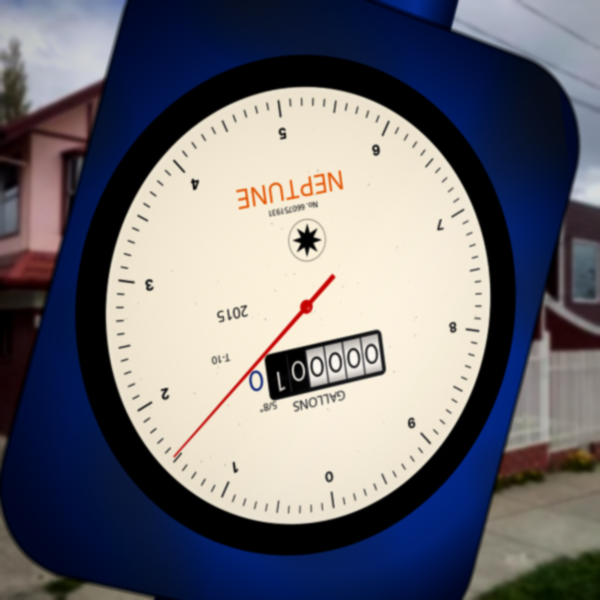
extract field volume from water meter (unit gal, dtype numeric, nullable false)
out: 11.5 gal
